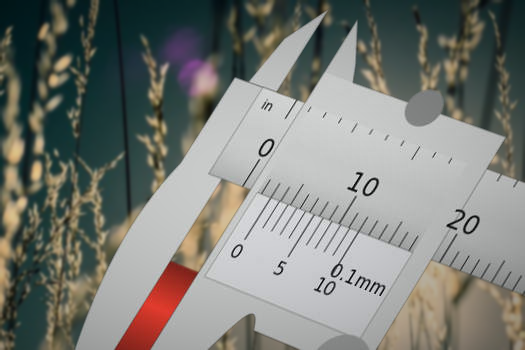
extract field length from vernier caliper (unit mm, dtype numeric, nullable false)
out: 3.0 mm
